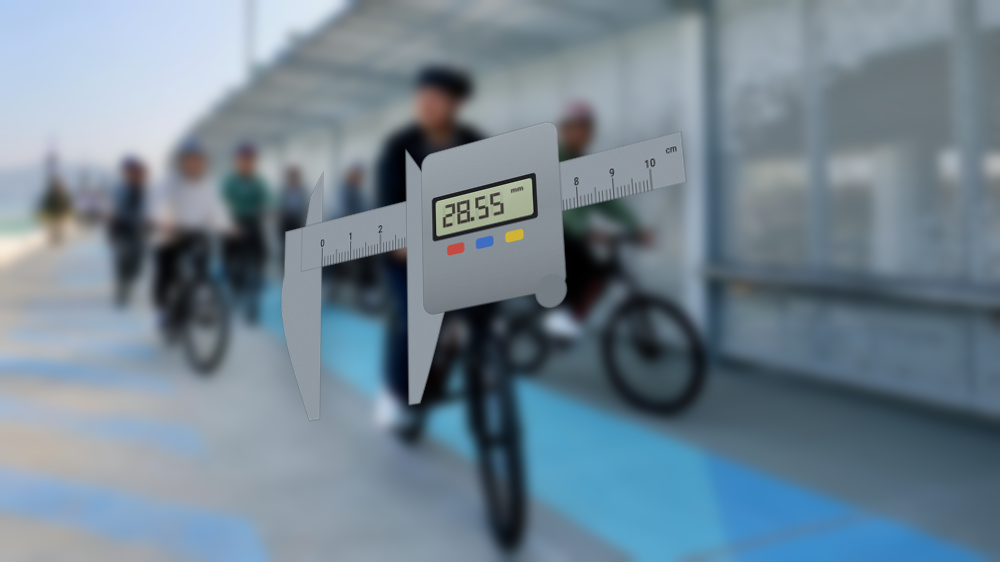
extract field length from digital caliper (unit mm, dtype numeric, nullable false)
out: 28.55 mm
